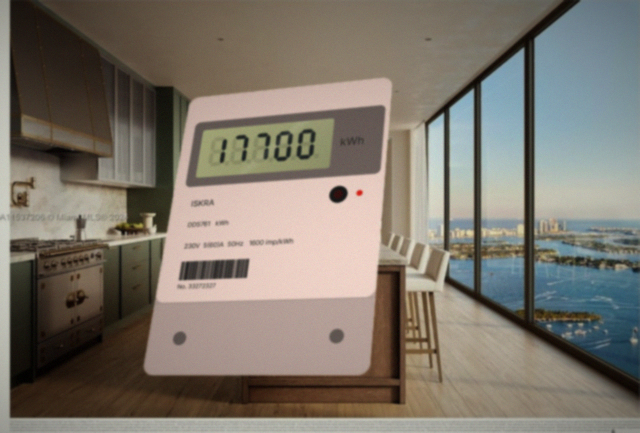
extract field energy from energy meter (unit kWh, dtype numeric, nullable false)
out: 17700 kWh
